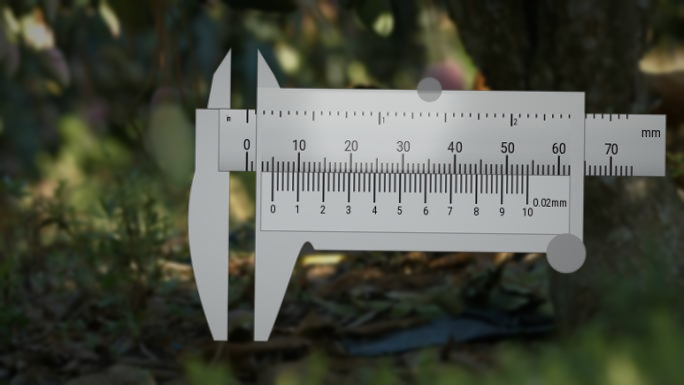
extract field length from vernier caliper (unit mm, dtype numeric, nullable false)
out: 5.0 mm
